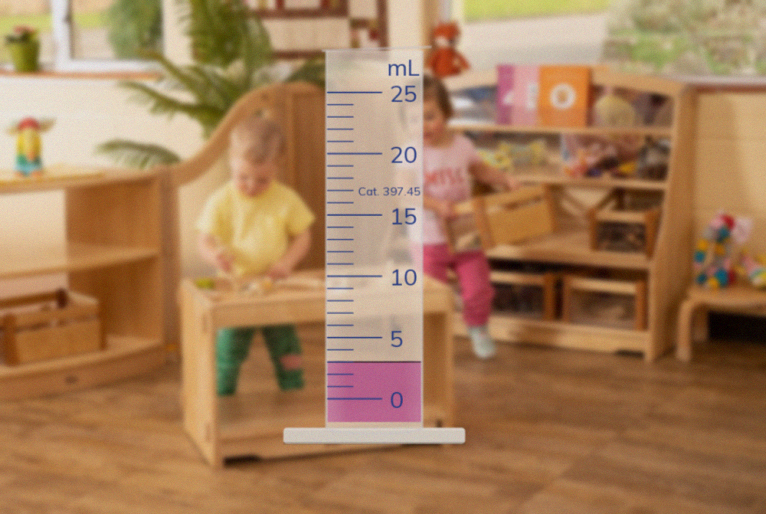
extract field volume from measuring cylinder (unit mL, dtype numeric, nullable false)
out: 3 mL
